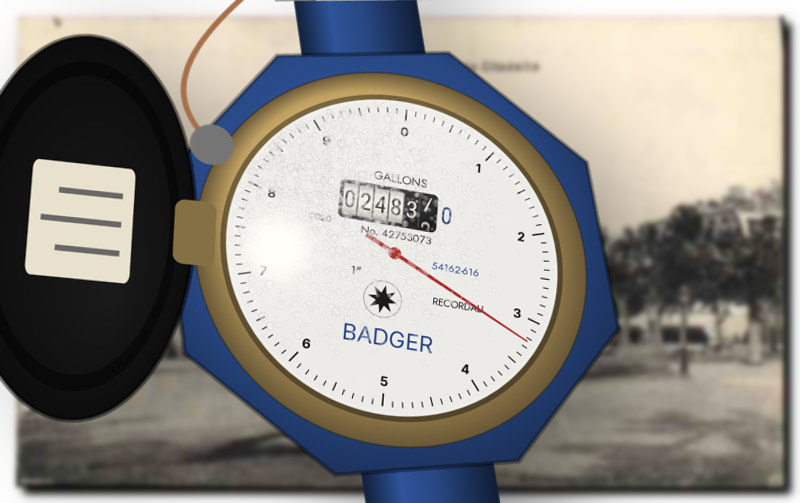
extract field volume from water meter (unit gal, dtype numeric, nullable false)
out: 248373.2 gal
